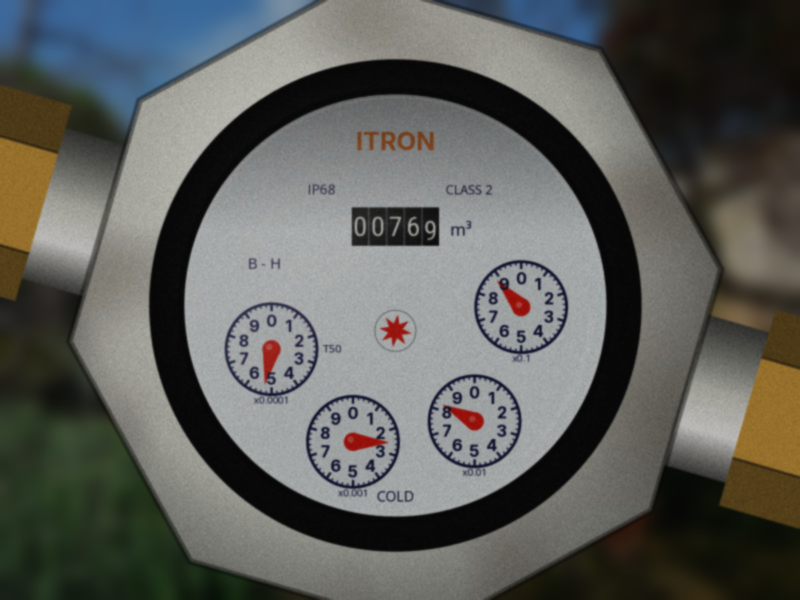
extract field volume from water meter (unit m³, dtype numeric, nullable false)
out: 768.8825 m³
